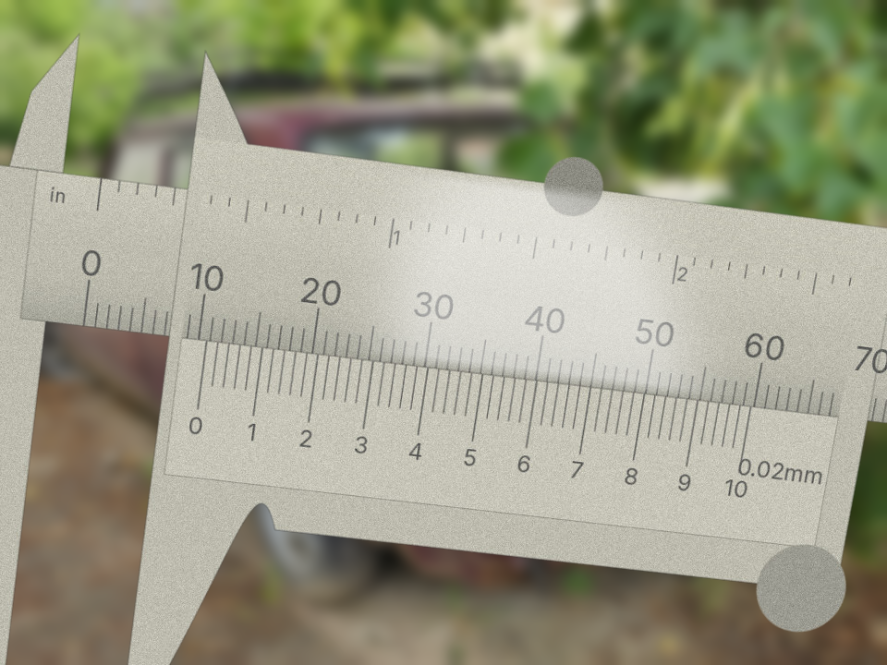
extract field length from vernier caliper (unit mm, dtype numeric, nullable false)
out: 10.7 mm
